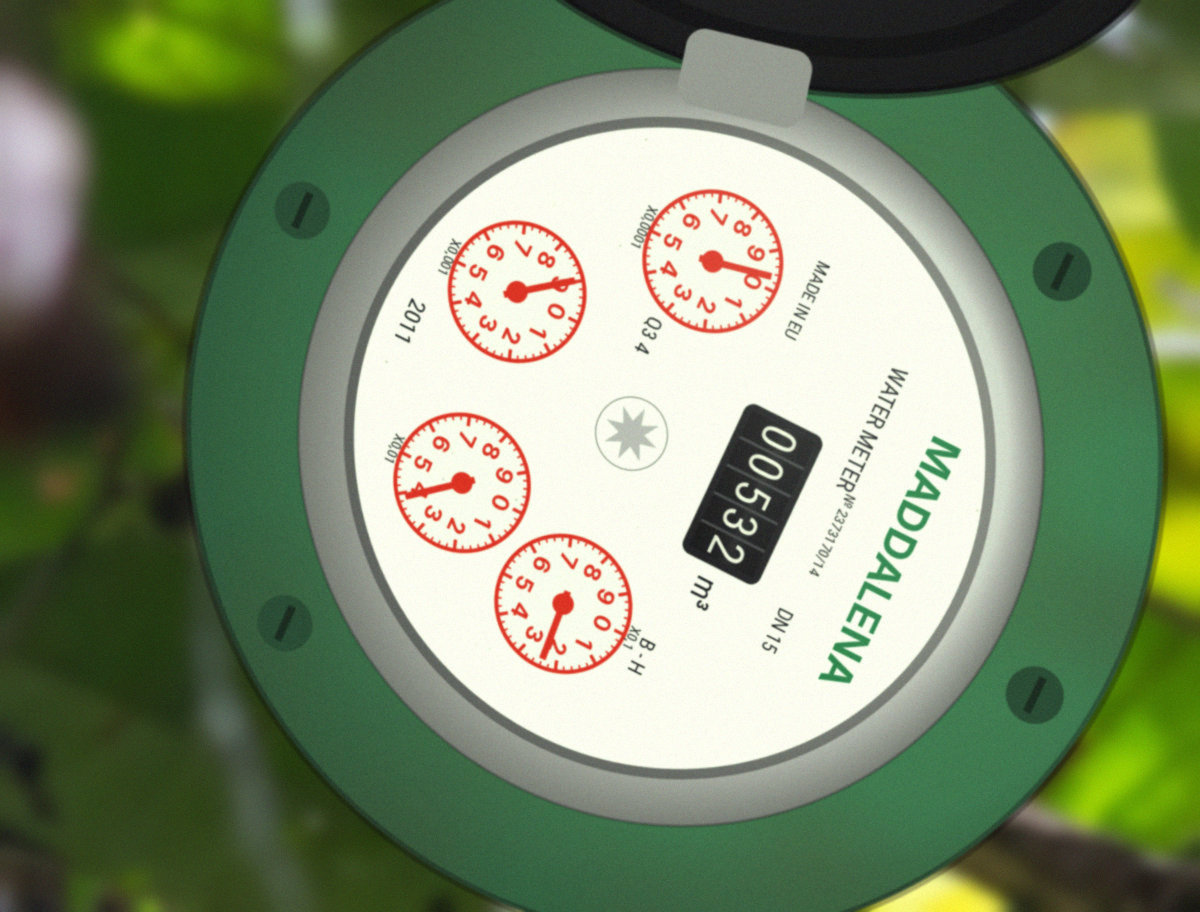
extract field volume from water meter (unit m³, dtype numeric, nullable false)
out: 532.2389 m³
